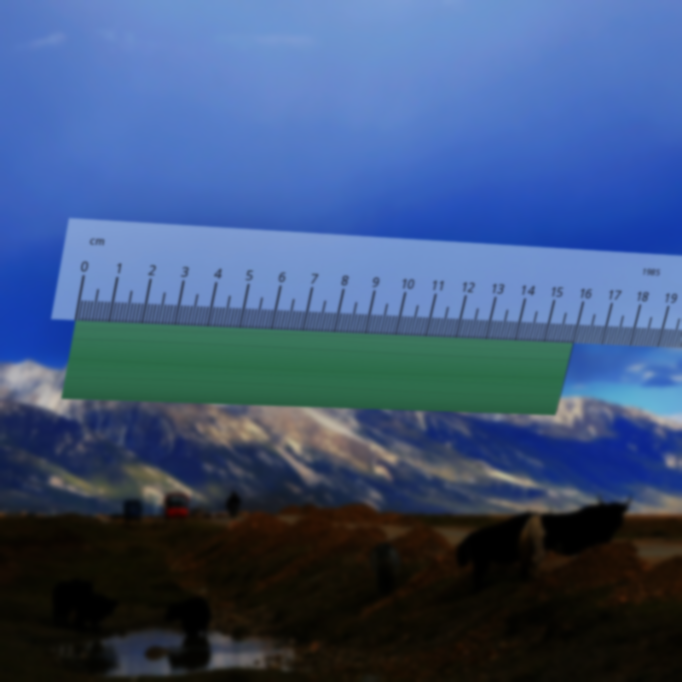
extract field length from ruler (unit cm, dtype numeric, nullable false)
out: 16 cm
